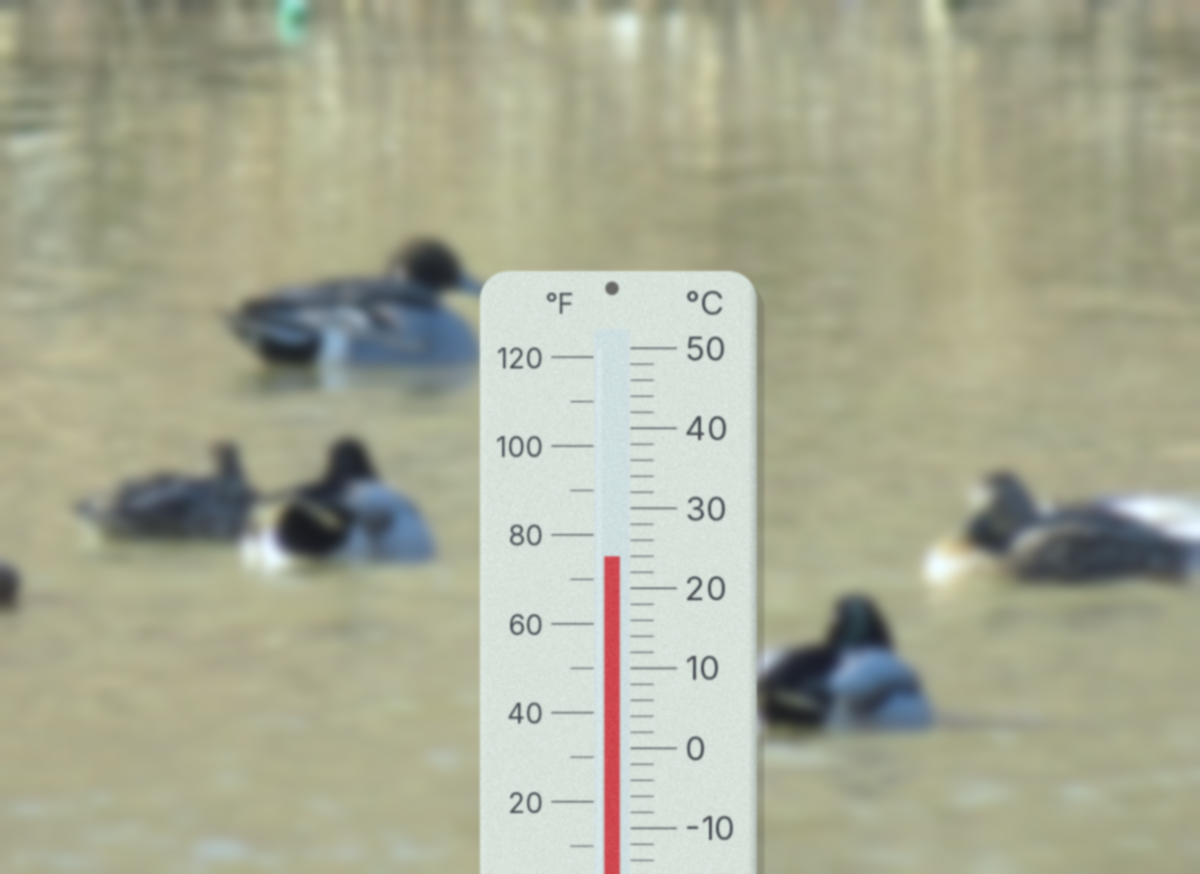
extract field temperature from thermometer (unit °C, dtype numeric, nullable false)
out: 24 °C
